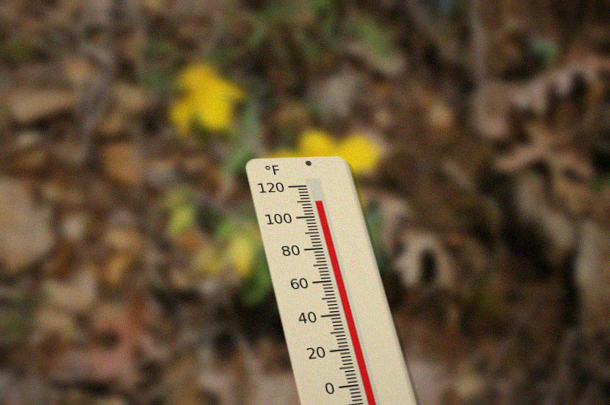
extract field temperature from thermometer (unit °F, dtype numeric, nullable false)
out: 110 °F
